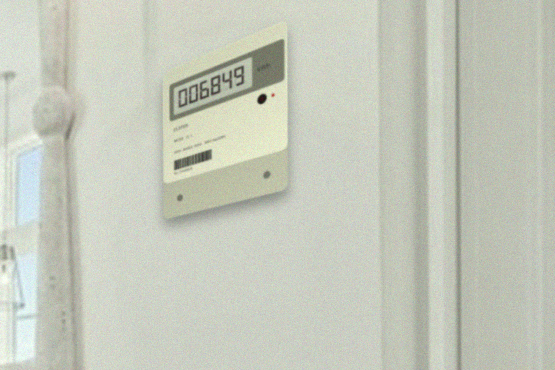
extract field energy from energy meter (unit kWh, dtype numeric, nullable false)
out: 6849 kWh
